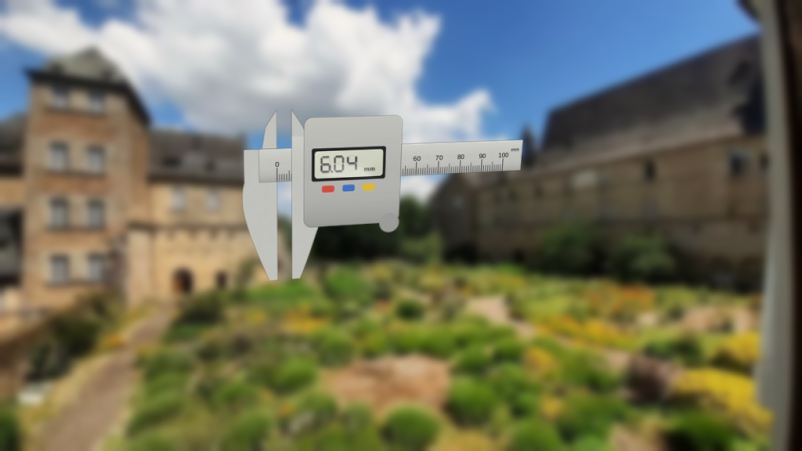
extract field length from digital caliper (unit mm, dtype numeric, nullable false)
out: 6.04 mm
